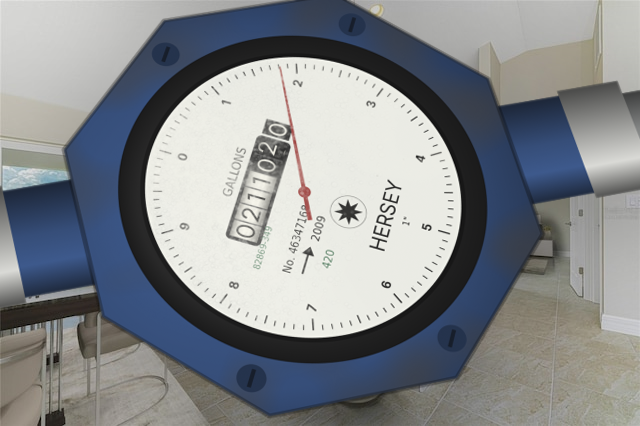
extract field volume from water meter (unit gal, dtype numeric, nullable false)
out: 211021.8 gal
